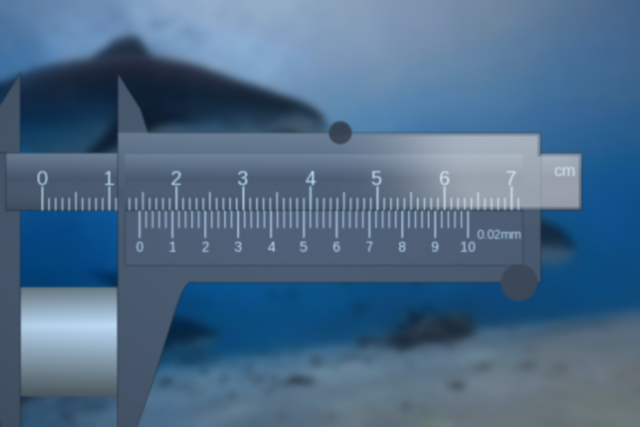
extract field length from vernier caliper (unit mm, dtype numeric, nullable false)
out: 14.5 mm
